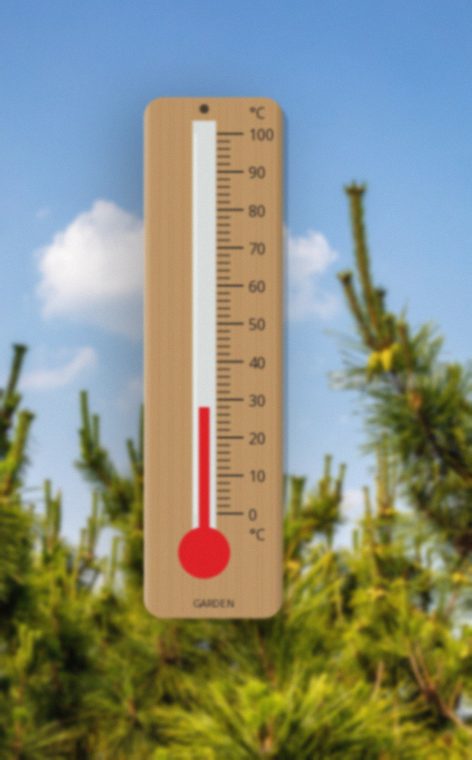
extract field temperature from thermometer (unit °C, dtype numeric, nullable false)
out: 28 °C
